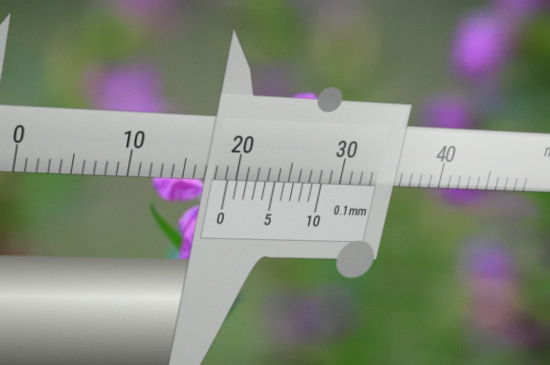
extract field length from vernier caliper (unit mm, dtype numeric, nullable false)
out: 19.2 mm
